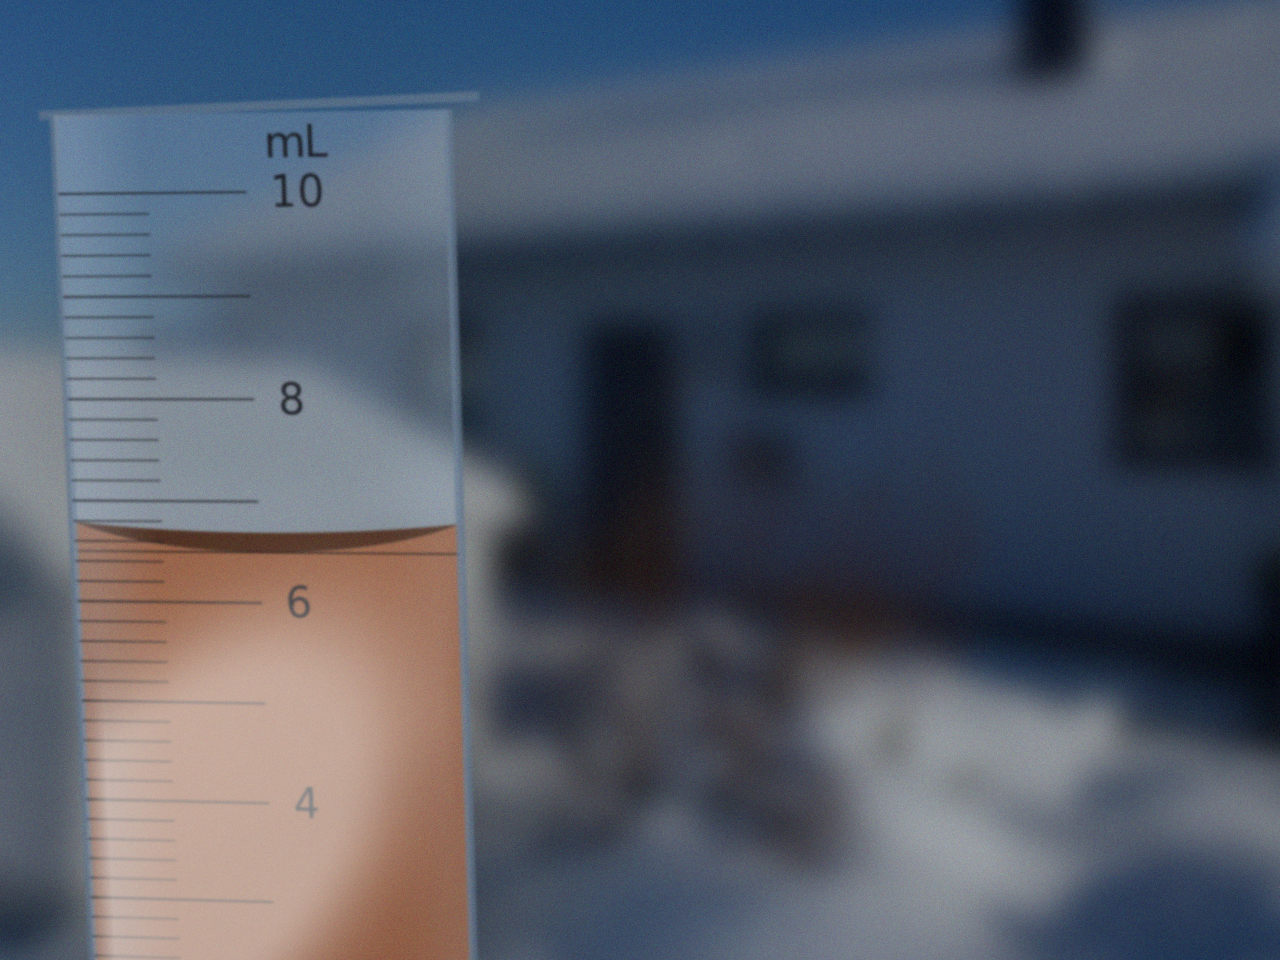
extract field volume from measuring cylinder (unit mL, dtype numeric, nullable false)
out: 6.5 mL
